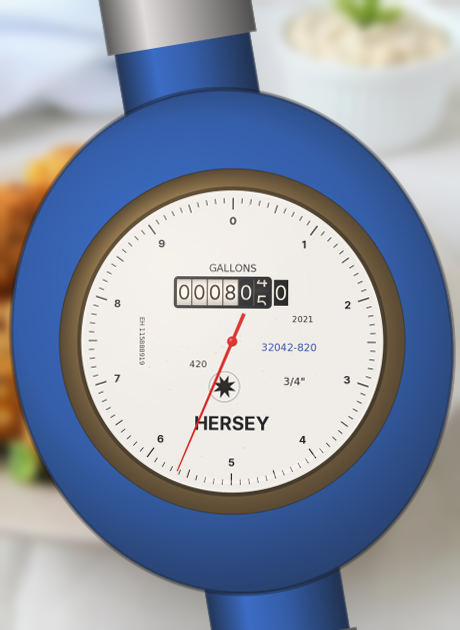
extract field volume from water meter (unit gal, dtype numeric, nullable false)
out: 8045.6 gal
